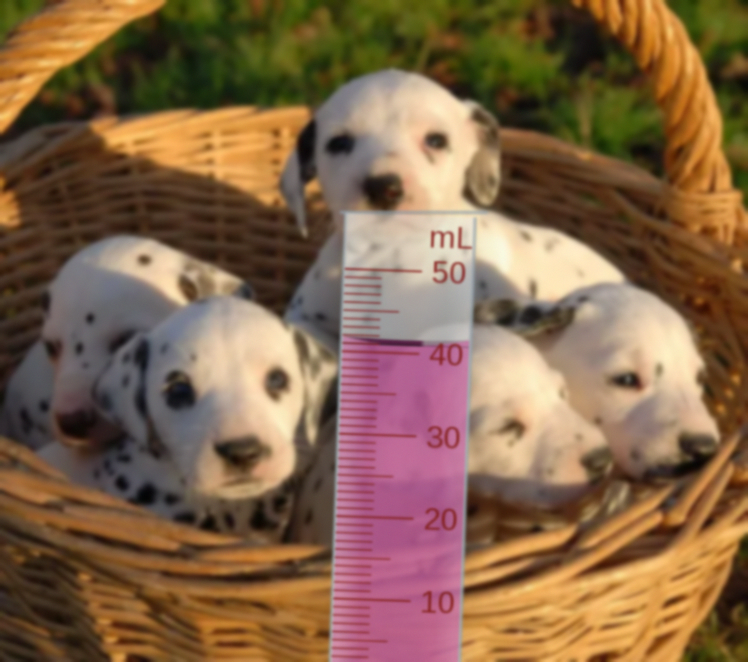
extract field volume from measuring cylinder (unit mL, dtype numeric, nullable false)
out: 41 mL
